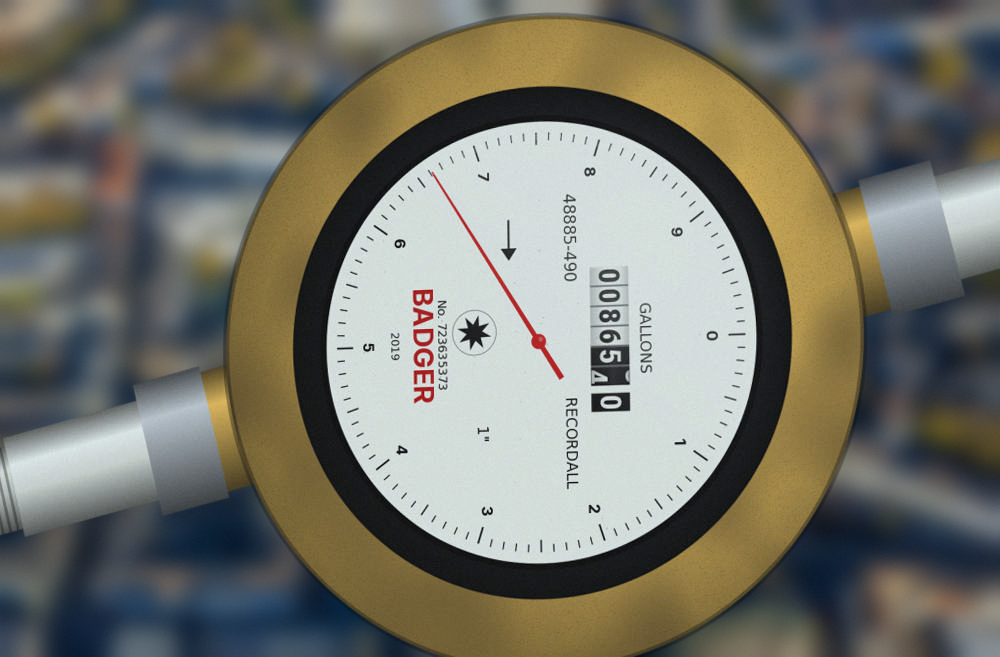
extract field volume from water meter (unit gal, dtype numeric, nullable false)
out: 86536.6 gal
